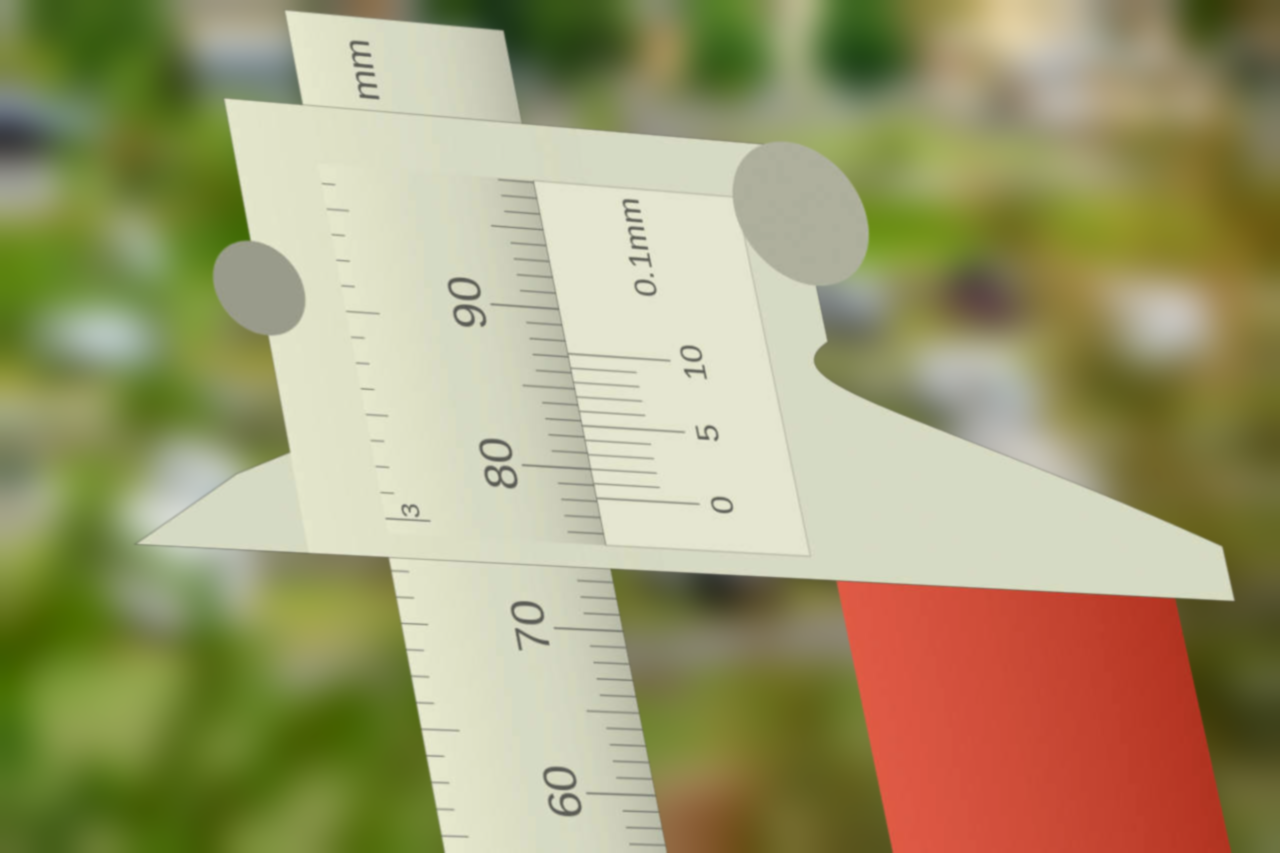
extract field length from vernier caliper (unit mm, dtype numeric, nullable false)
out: 78.2 mm
